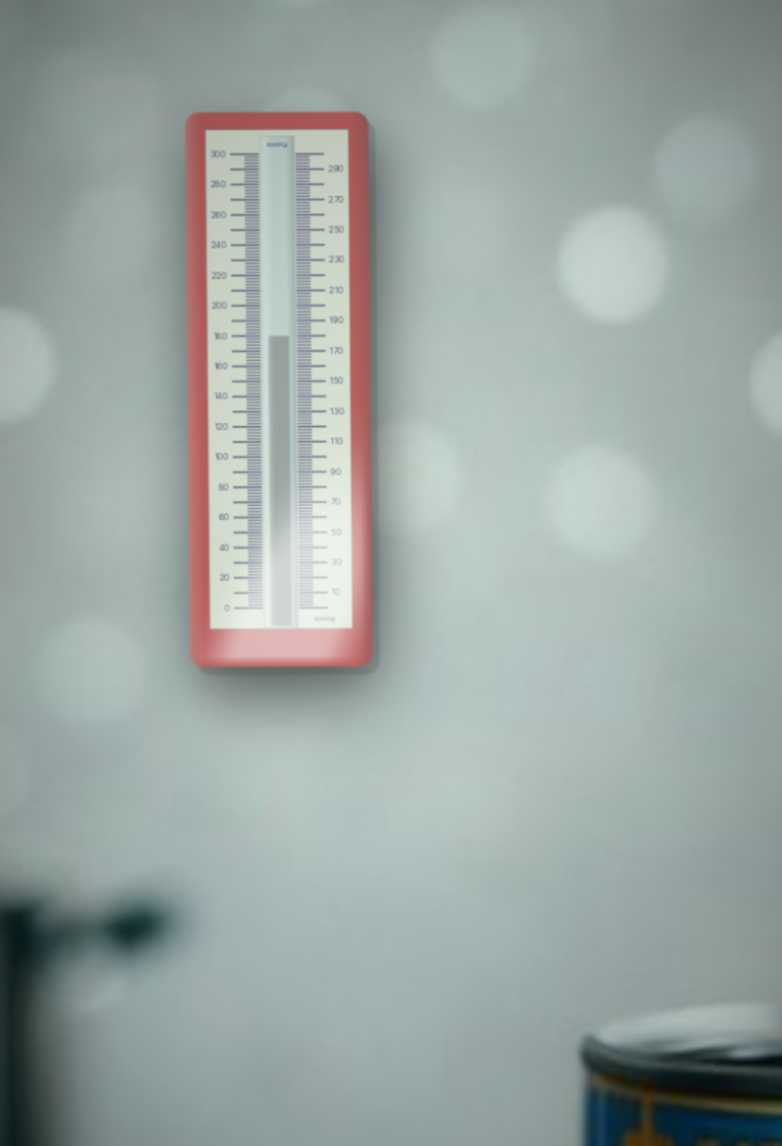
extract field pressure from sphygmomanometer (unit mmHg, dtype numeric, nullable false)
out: 180 mmHg
